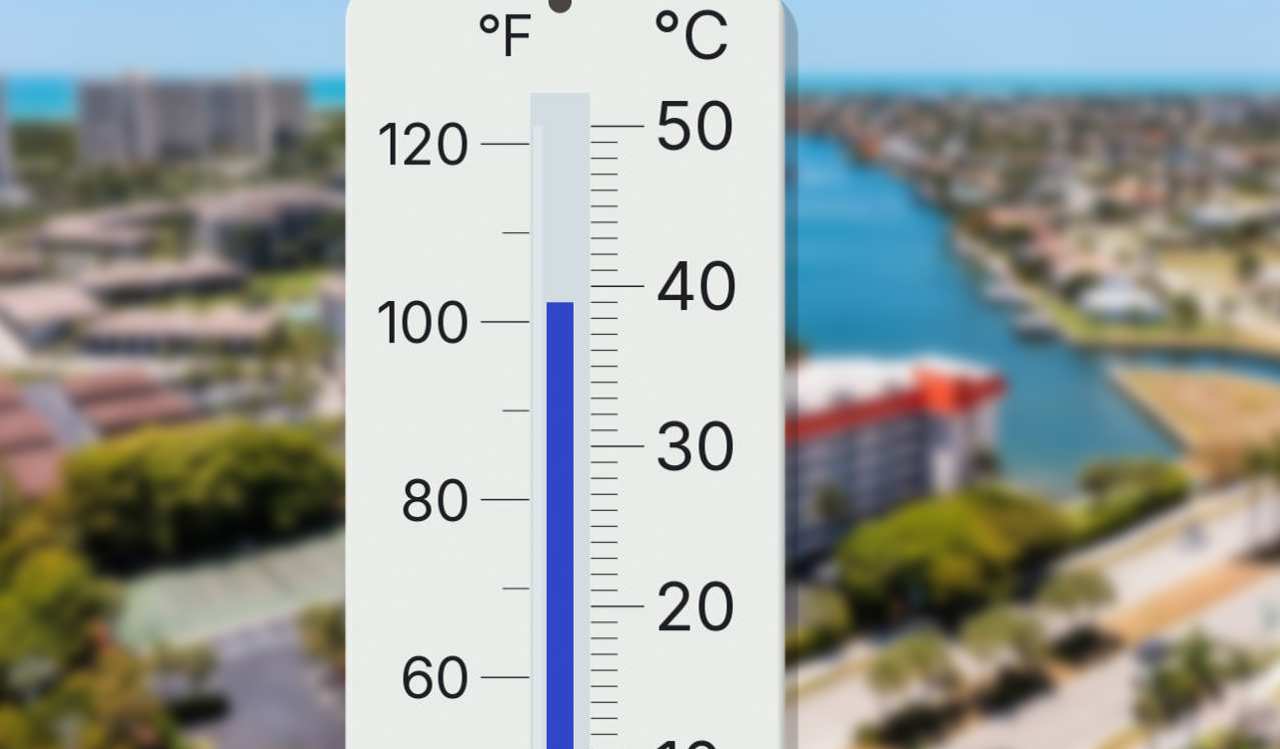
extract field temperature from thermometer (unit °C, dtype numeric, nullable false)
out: 39 °C
